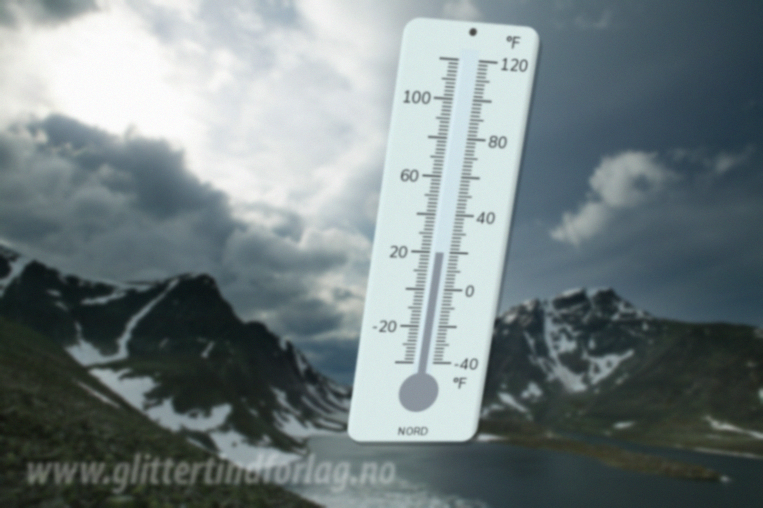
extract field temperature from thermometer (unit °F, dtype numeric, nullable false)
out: 20 °F
